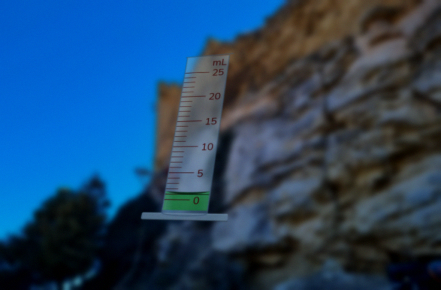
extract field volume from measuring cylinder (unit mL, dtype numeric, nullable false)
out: 1 mL
